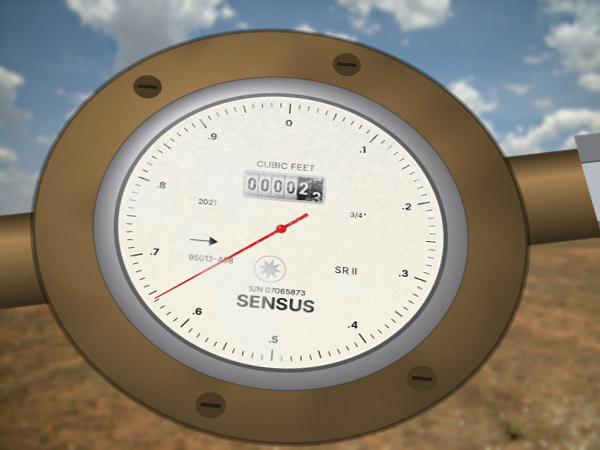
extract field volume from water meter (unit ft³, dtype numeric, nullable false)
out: 22.64 ft³
